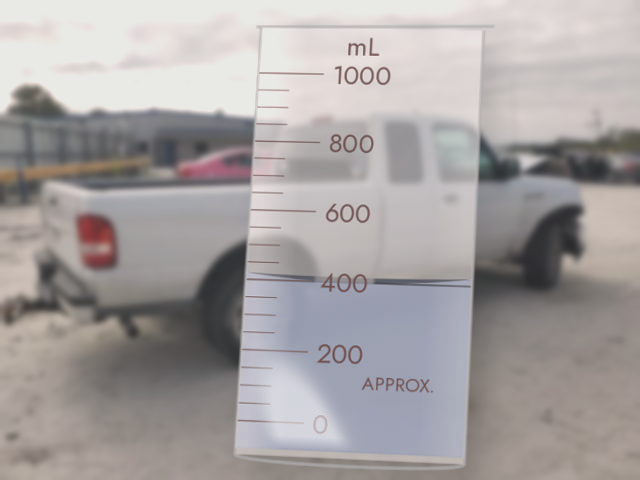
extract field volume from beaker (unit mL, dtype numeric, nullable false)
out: 400 mL
